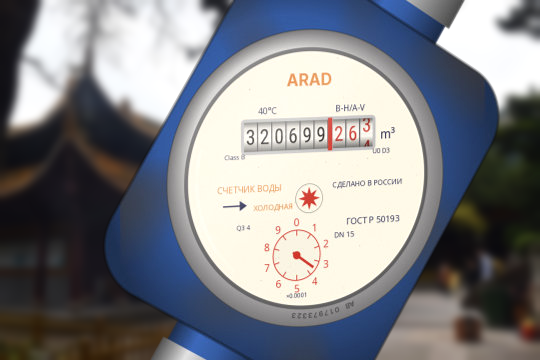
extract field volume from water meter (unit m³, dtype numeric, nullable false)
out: 320699.2633 m³
